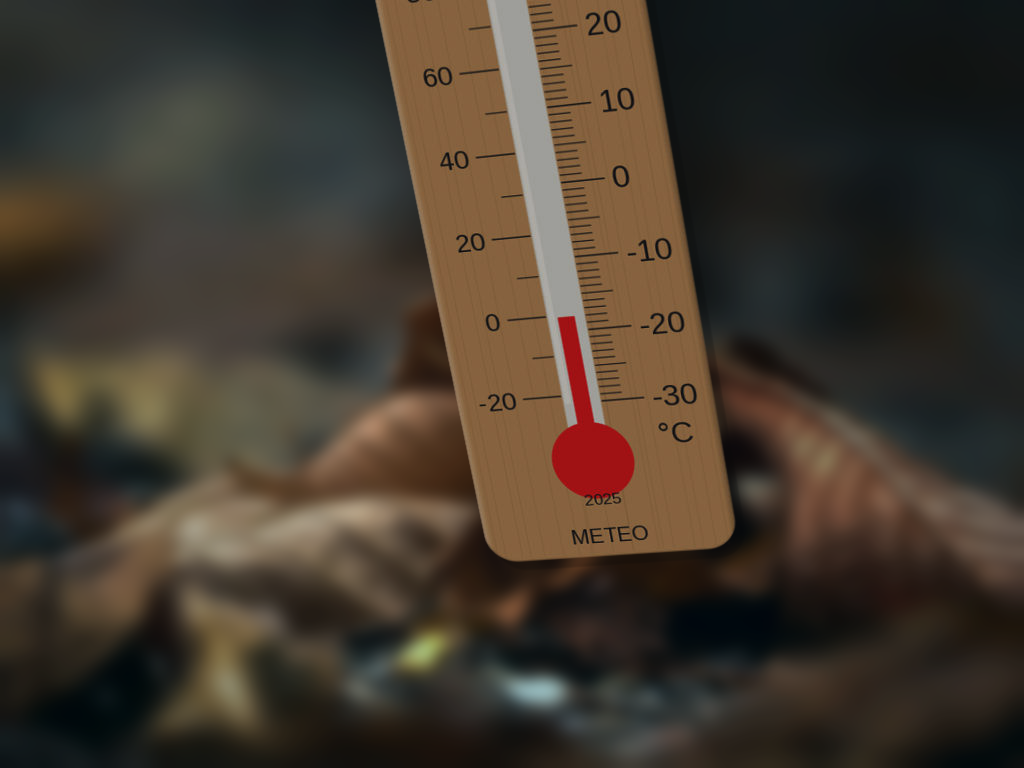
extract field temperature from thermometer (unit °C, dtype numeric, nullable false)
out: -18 °C
